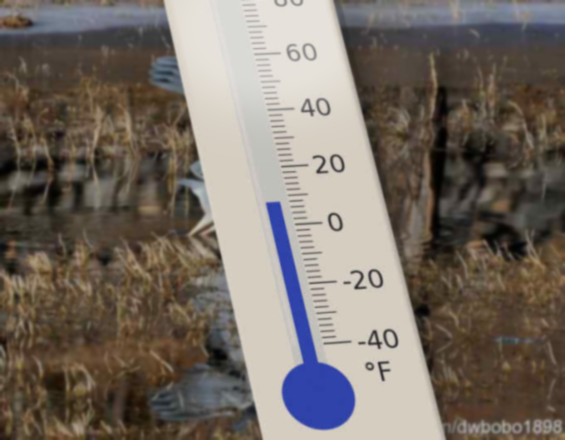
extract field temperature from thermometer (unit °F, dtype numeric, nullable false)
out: 8 °F
